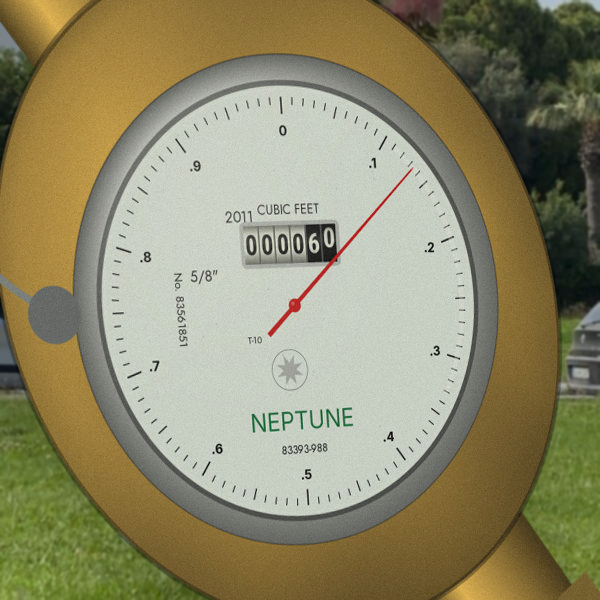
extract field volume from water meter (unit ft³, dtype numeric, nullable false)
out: 60.13 ft³
